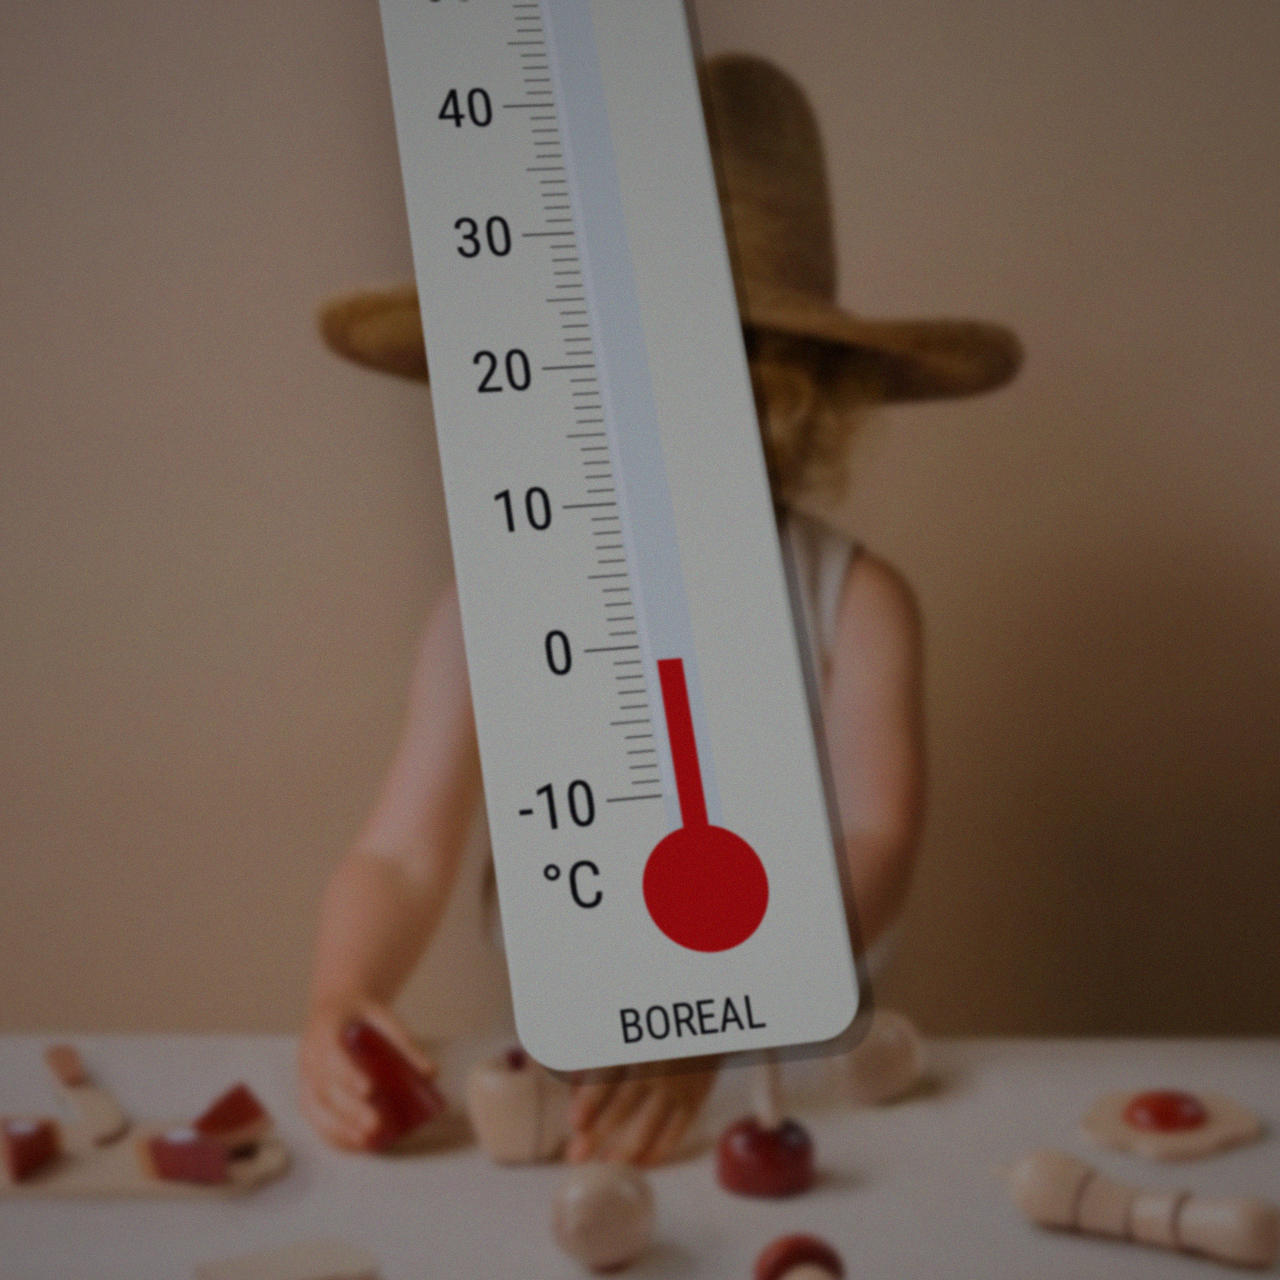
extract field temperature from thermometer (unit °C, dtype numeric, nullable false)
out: -1 °C
